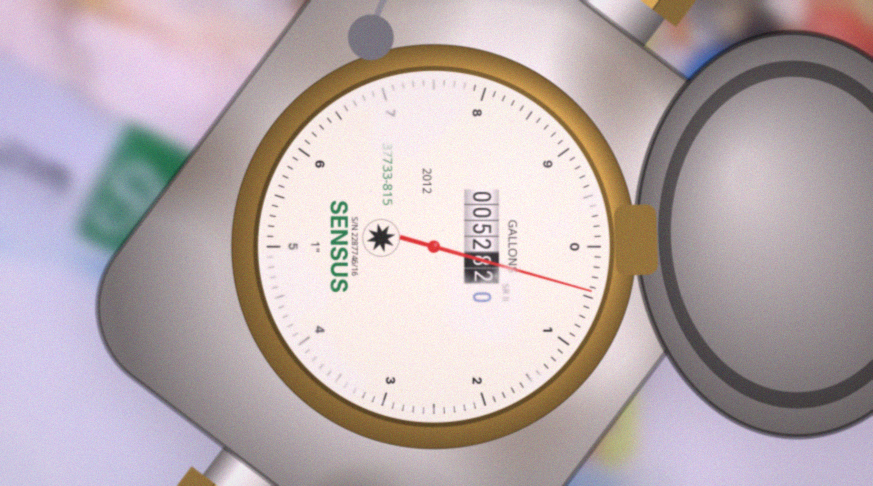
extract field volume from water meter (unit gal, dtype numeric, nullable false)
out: 52820.4 gal
